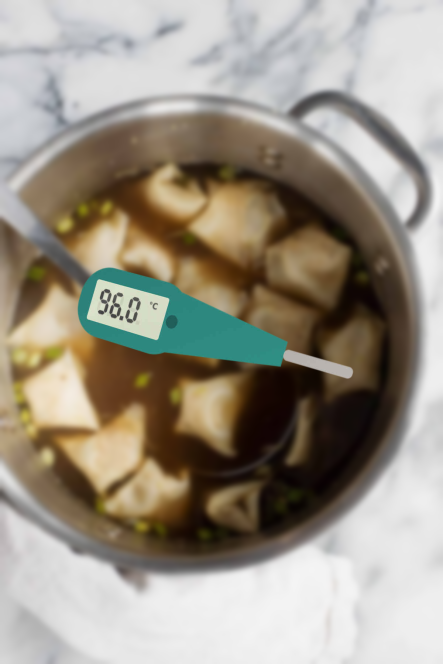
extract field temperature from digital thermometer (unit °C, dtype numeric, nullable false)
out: 96.0 °C
